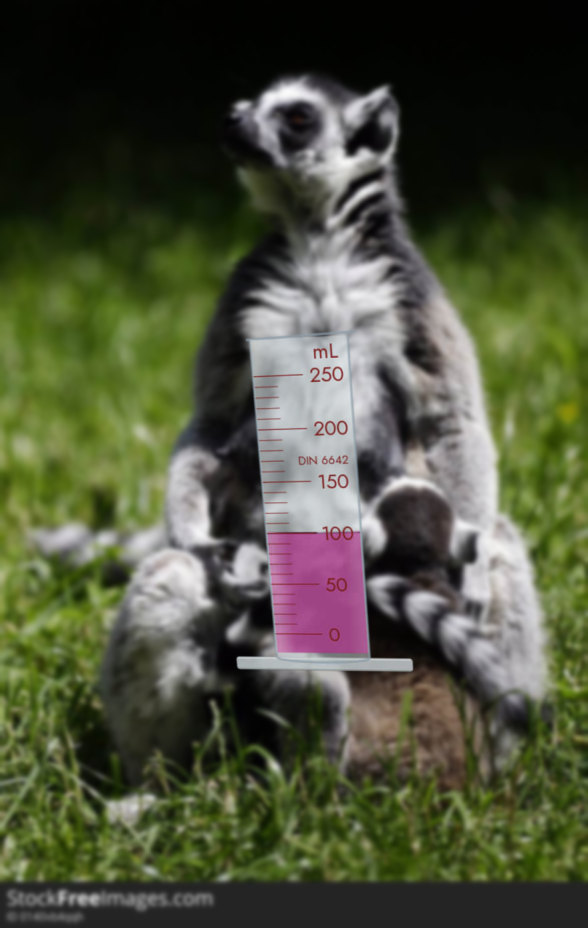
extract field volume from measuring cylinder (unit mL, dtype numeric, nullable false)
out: 100 mL
